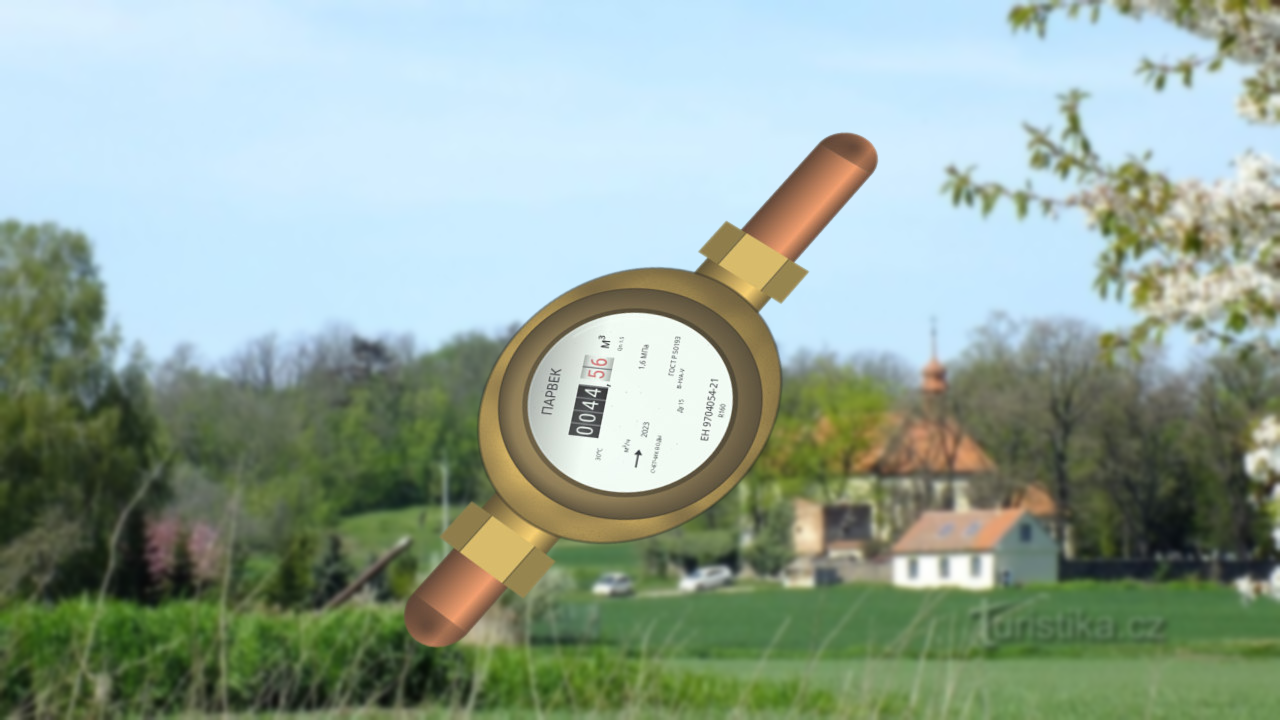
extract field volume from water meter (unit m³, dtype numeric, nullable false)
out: 44.56 m³
